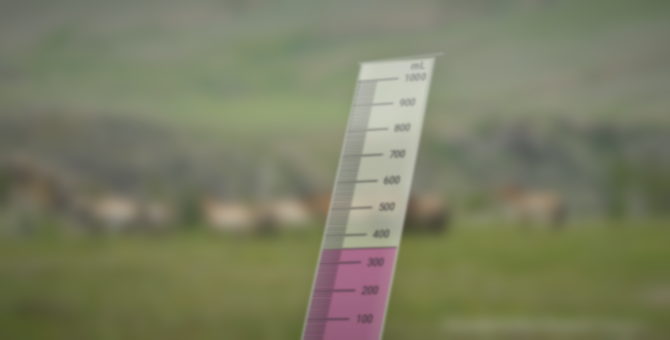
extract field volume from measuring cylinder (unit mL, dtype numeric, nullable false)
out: 350 mL
